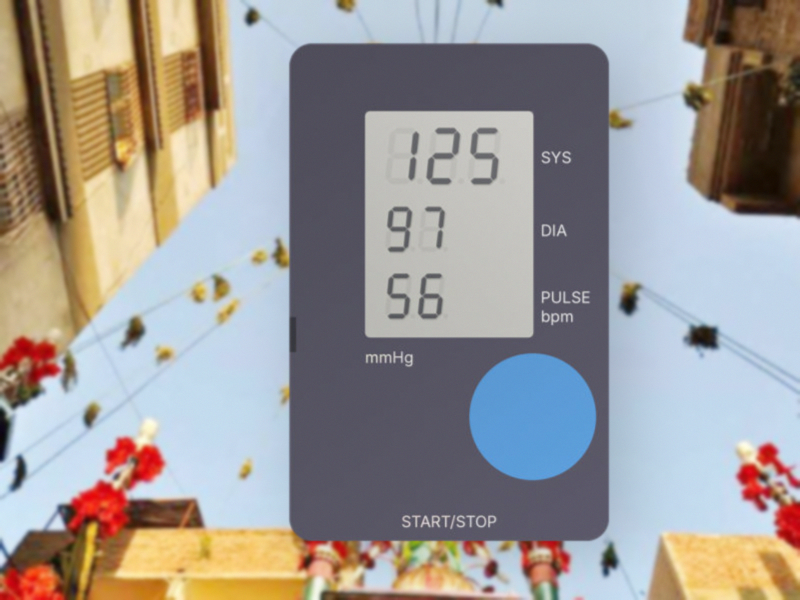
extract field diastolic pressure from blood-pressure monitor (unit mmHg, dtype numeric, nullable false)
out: 97 mmHg
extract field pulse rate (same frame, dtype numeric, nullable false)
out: 56 bpm
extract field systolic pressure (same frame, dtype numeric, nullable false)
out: 125 mmHg
